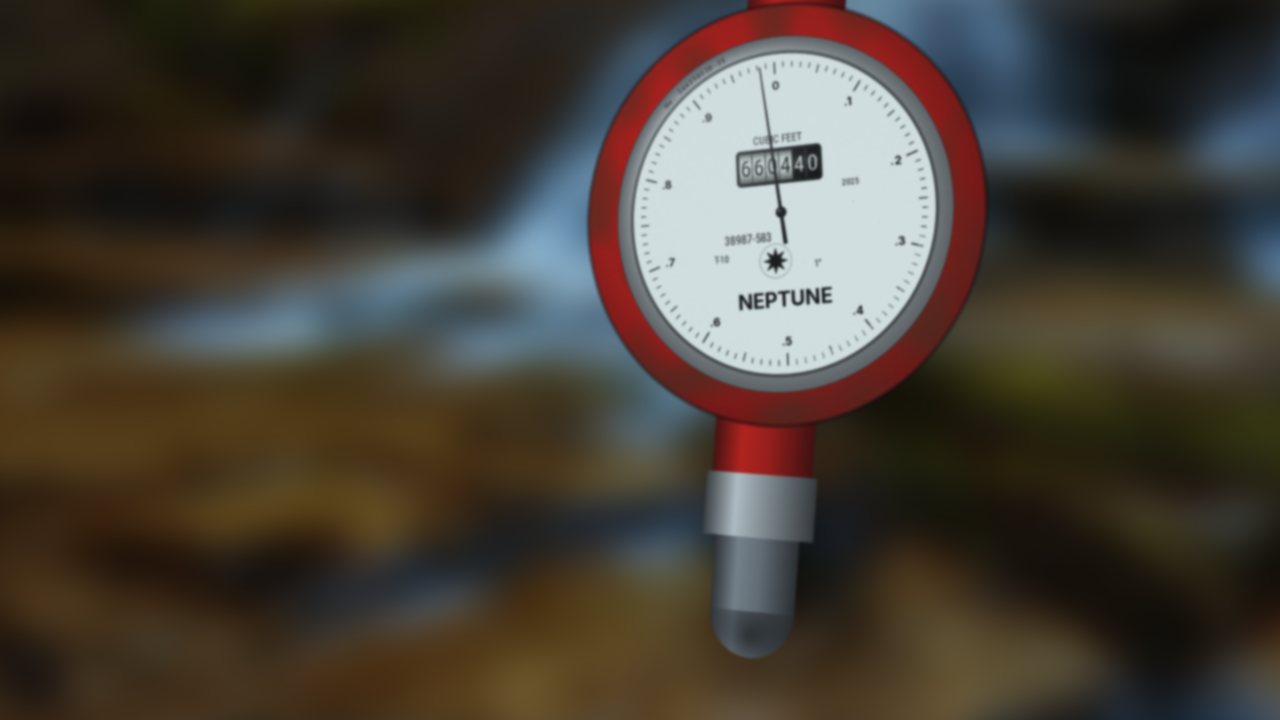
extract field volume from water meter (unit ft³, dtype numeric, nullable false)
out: 660439.98 ft³
